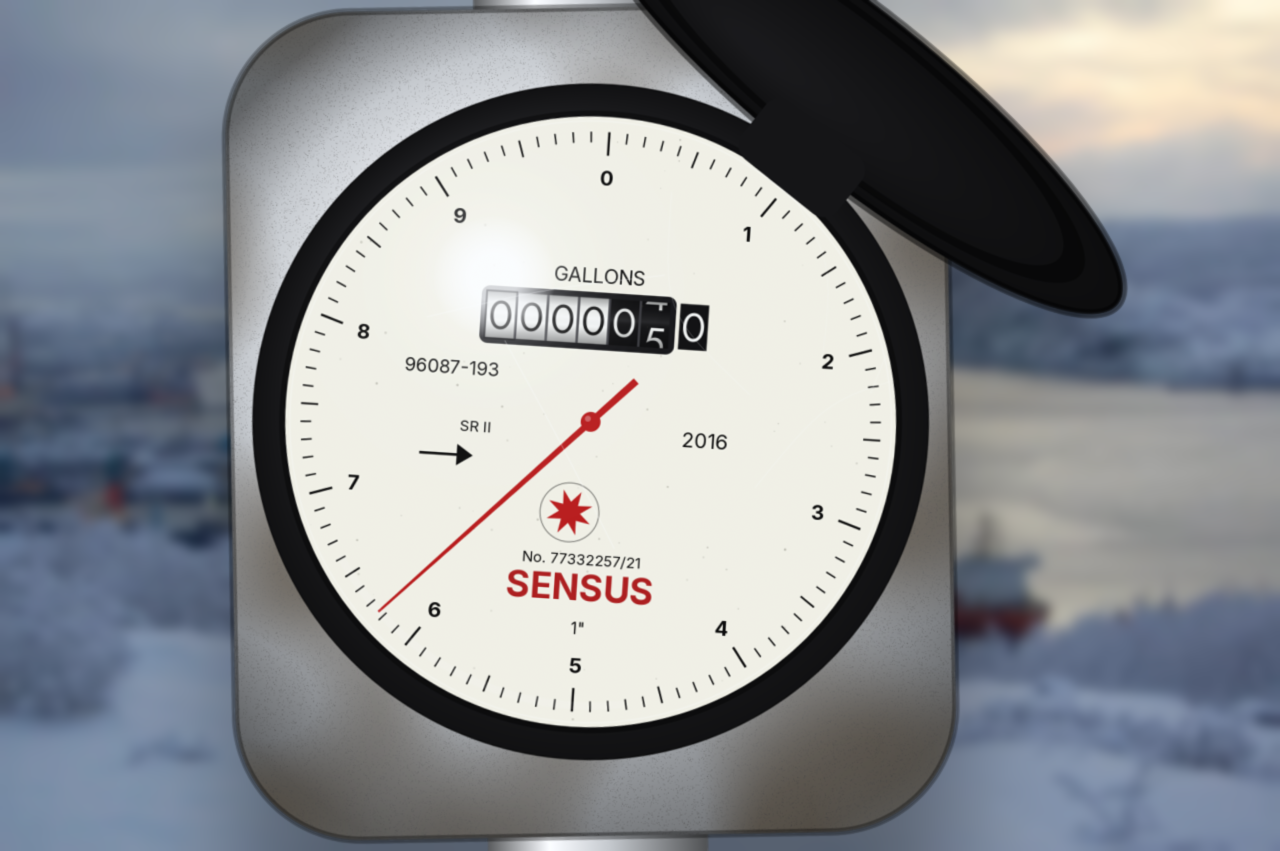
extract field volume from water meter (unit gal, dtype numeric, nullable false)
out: 46.2 gal
